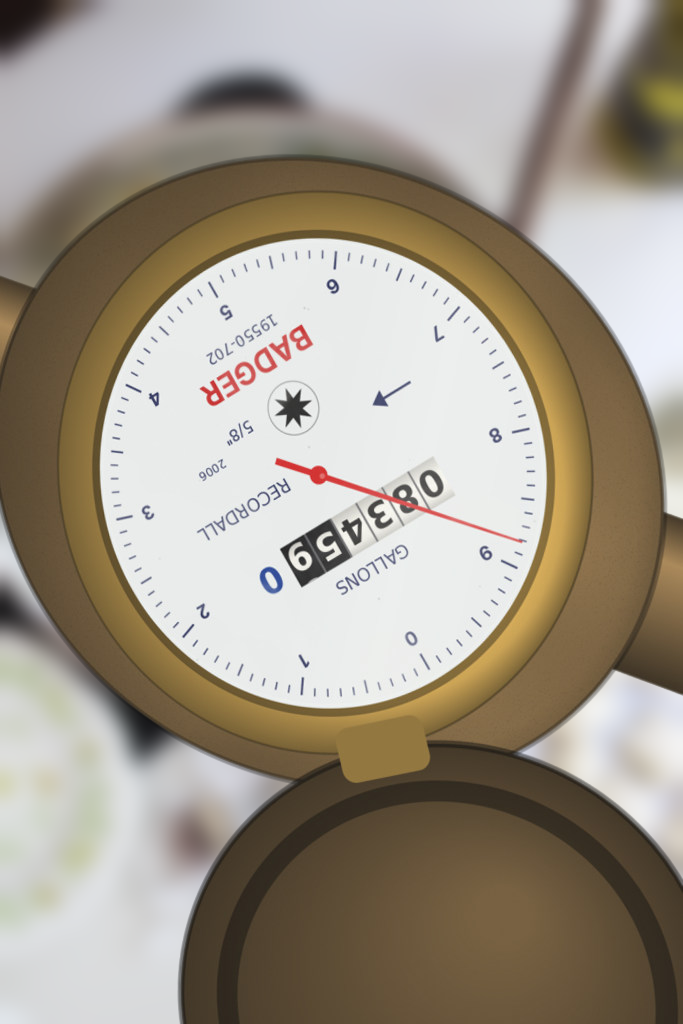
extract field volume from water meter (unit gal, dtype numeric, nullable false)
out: 834588.8 gal
